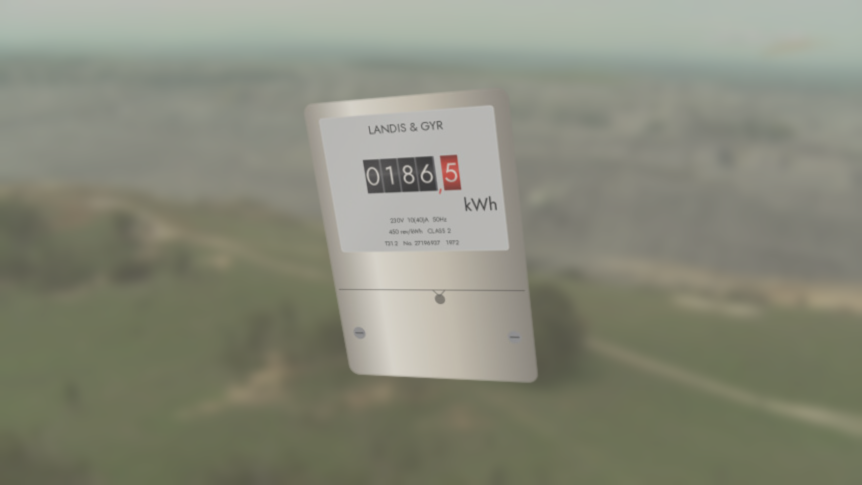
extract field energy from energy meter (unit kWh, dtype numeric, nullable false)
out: 186.5 kWh
